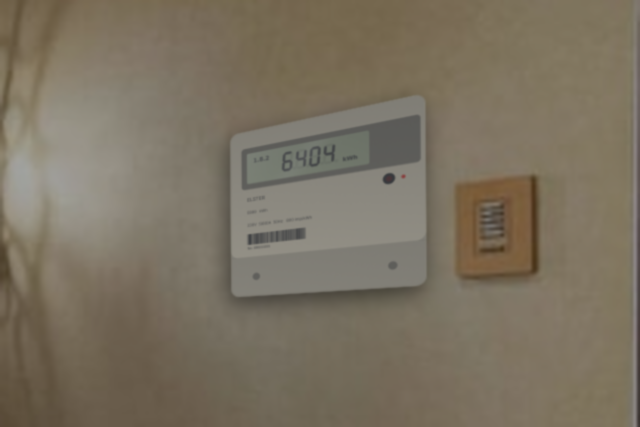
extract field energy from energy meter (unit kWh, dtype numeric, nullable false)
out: 6404 kWh
